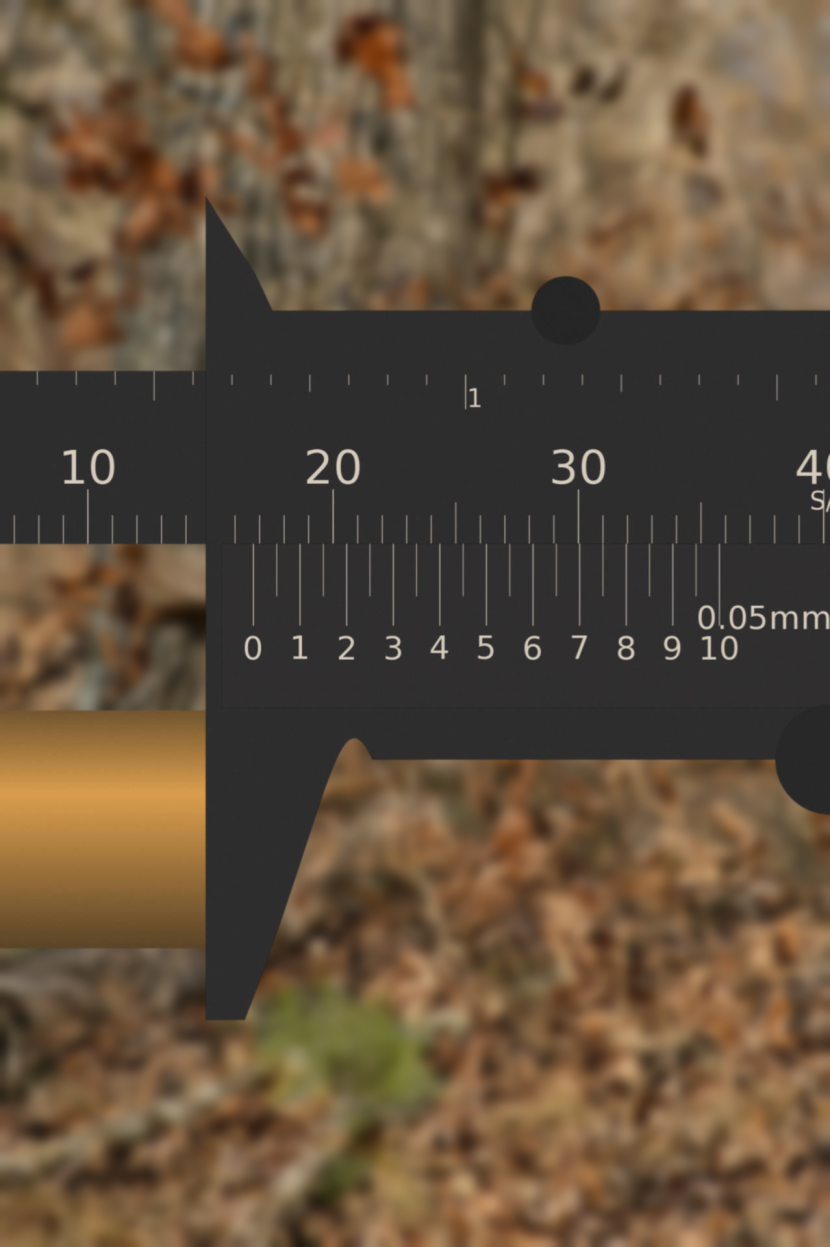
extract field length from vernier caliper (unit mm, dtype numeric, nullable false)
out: 16.75 mm
